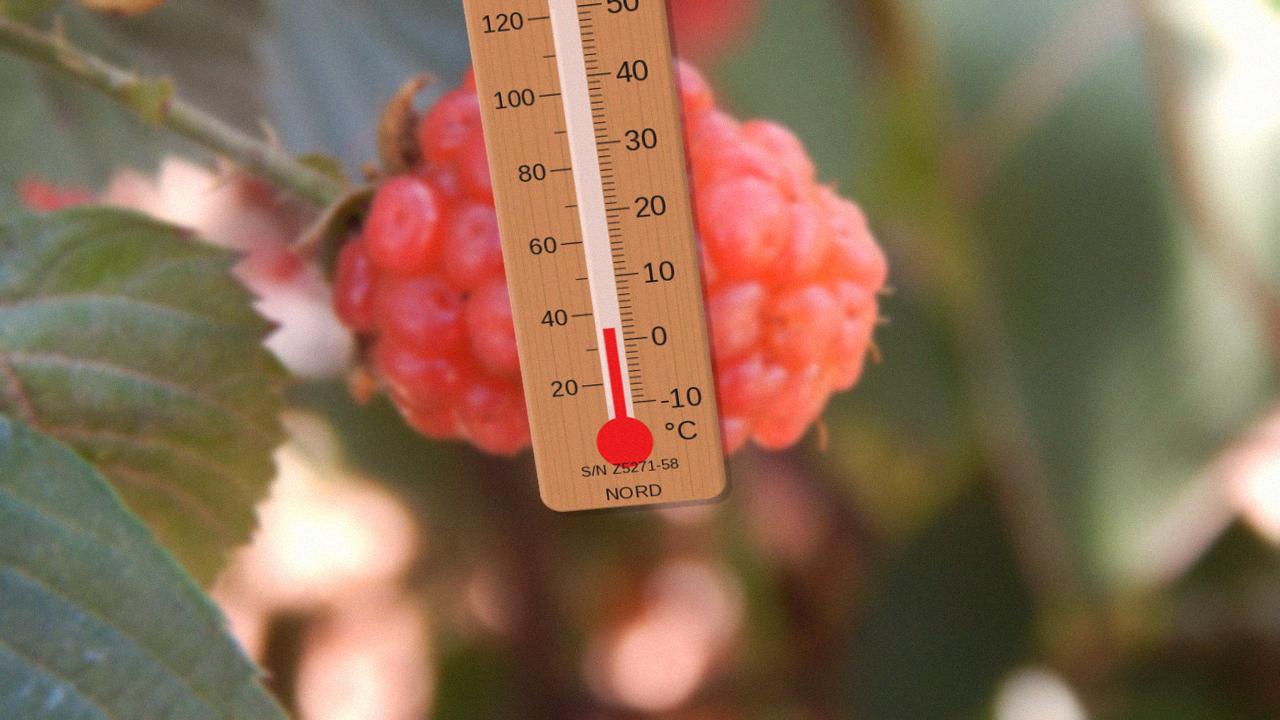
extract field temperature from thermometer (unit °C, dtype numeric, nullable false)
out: 2 °C
